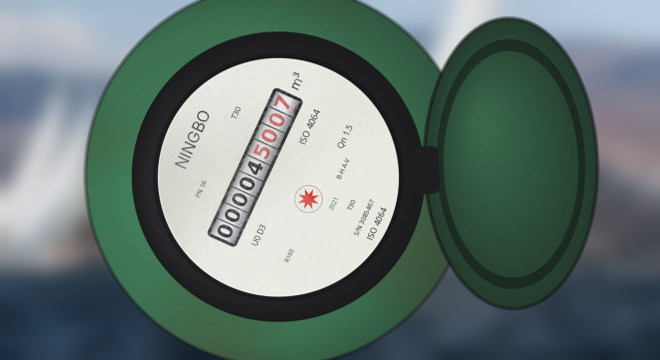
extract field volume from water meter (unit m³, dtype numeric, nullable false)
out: 4.5007 m³
